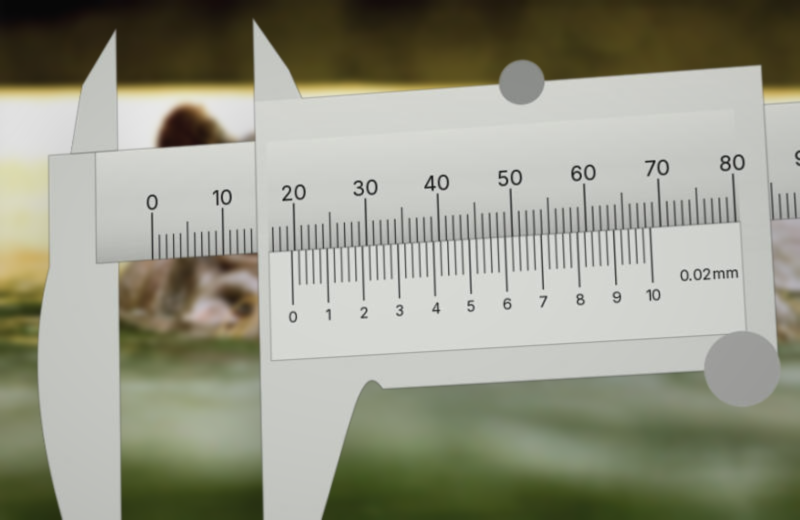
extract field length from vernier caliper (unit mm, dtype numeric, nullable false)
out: 19.6 mm
